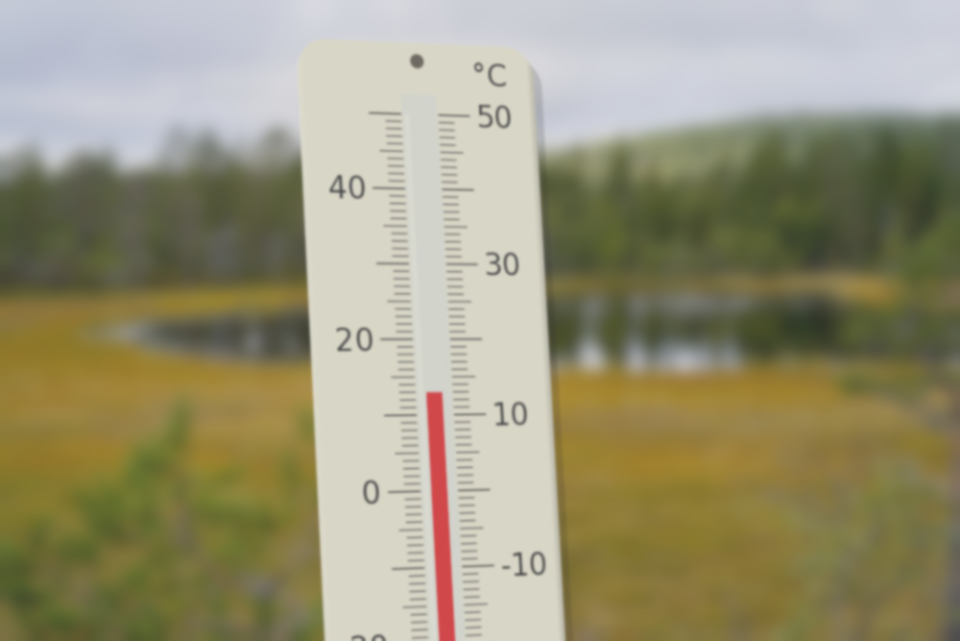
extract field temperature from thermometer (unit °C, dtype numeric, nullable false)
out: 13 °C
